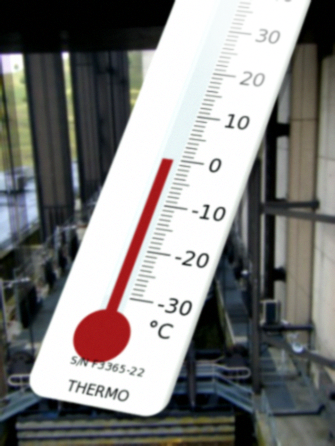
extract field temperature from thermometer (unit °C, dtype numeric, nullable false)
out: 0 °C
